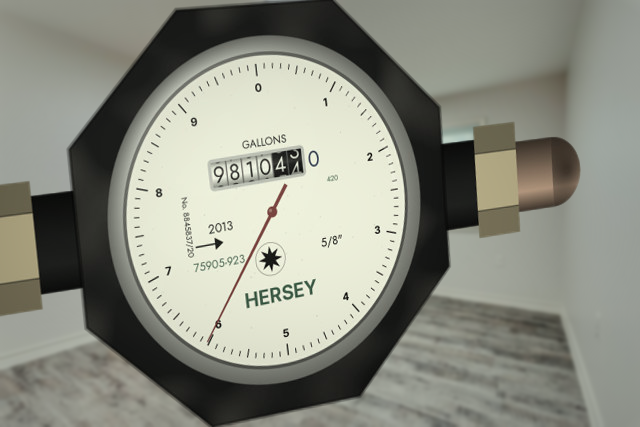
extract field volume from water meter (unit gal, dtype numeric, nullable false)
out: 9810436.0 gal
